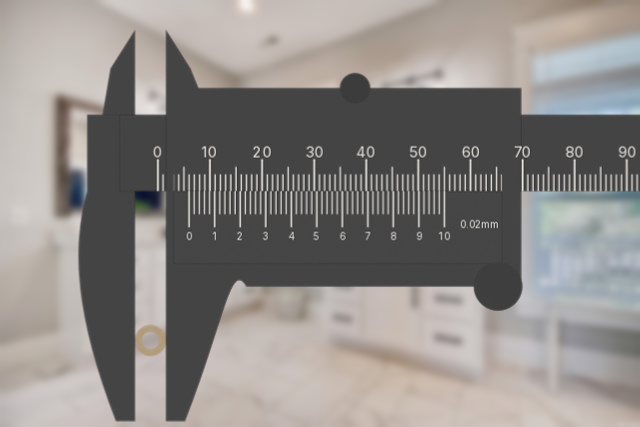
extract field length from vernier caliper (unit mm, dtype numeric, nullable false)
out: 6.0 mm
